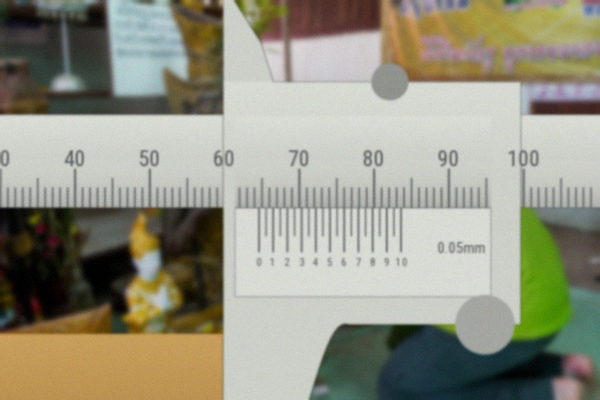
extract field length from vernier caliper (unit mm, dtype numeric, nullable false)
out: 64.6 mm
